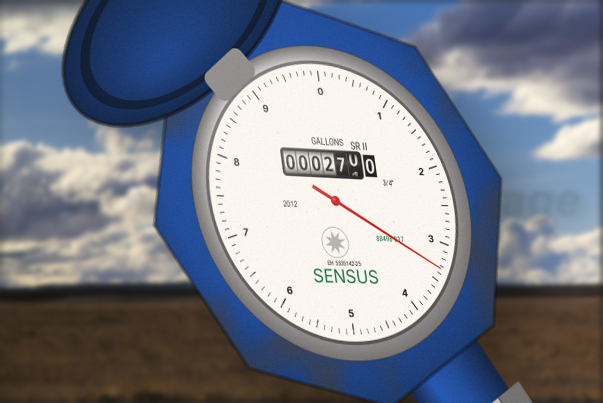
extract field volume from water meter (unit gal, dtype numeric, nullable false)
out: 2703.3 gal
